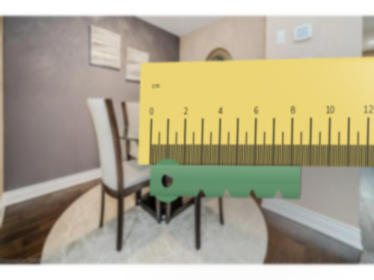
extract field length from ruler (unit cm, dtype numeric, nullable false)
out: 8.5 cm
